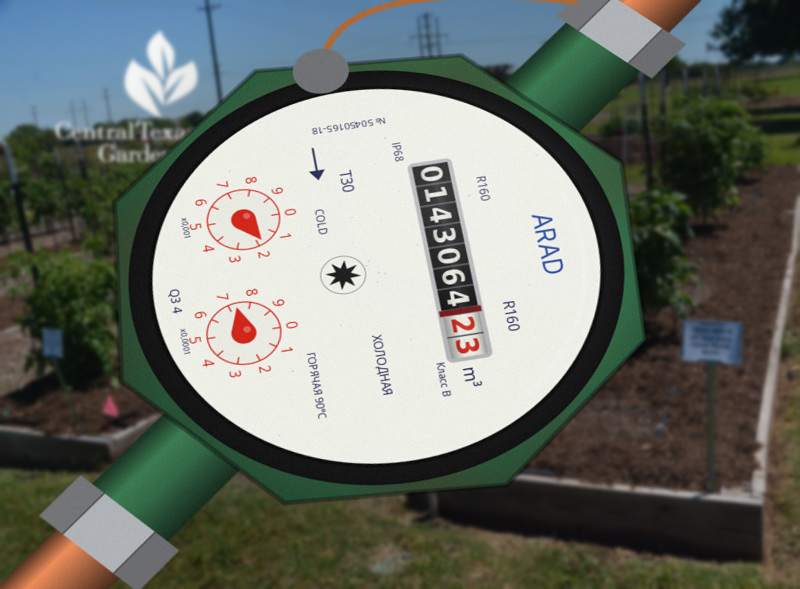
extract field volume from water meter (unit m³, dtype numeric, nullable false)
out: 143064.2317 m³
